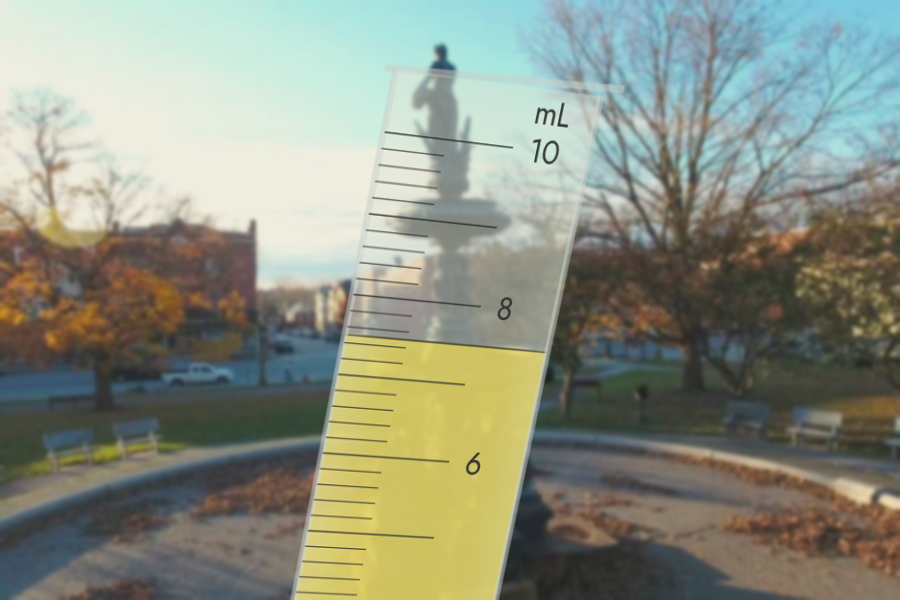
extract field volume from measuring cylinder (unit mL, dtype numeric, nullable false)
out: 7.5 mL
